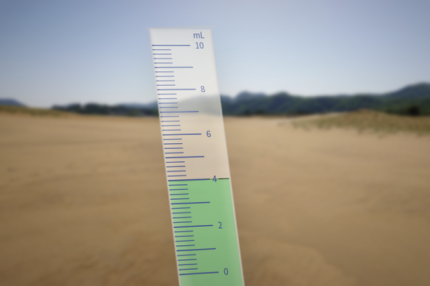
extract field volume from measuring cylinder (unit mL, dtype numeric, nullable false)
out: 4 mL
